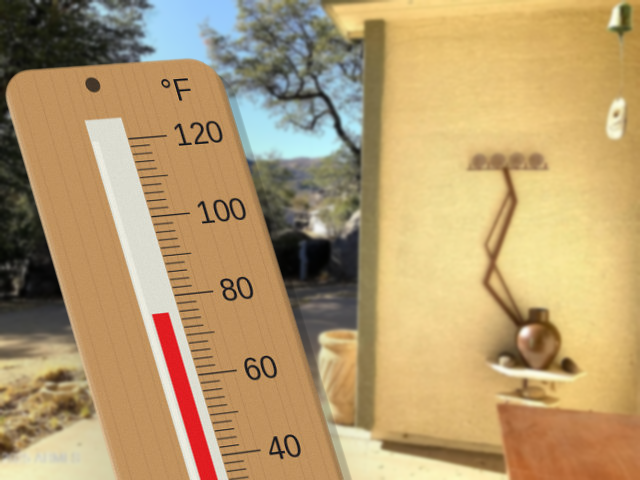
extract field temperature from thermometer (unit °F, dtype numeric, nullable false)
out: 76 °F
